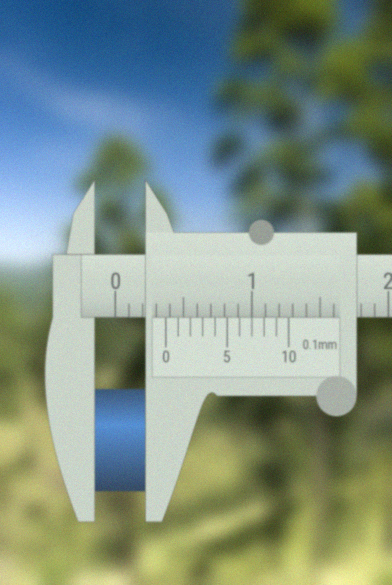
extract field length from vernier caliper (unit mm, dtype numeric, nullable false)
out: 3.7 mm
